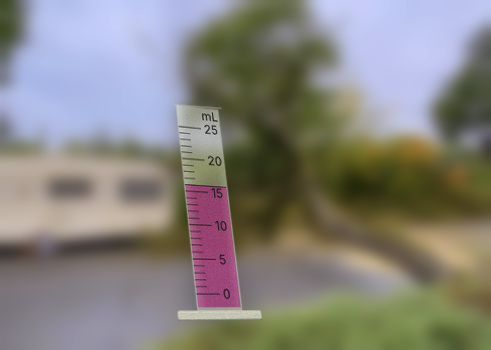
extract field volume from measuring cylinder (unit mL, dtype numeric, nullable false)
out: 16 mL
